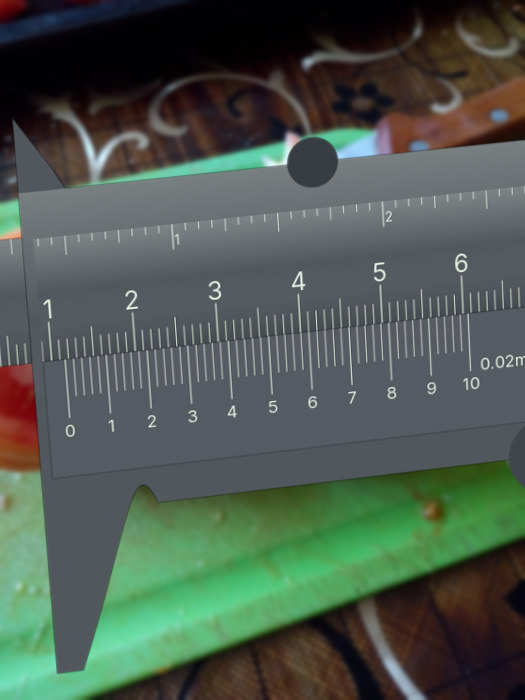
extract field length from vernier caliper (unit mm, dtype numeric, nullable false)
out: 11.6 mm
